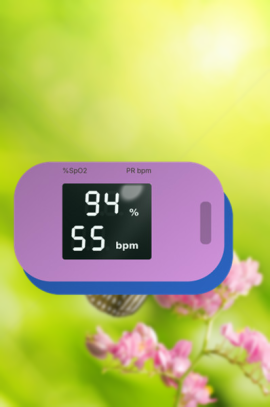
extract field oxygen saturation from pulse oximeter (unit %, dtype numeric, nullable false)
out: 94 %
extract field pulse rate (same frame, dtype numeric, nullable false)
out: 55 bpm
